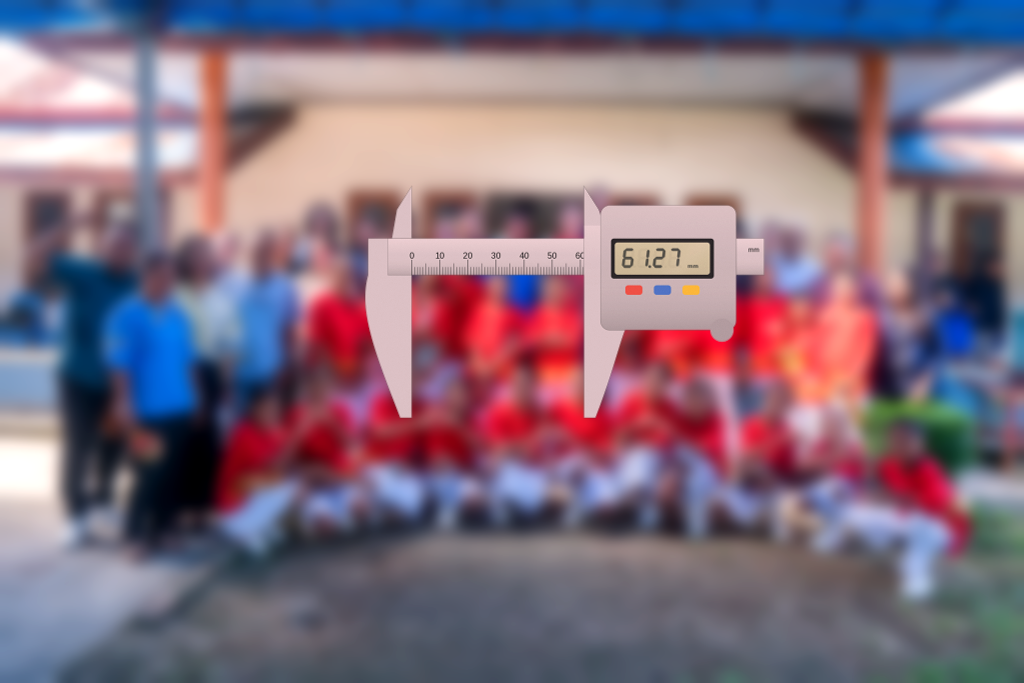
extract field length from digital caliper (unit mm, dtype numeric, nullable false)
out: 61.27 mm
